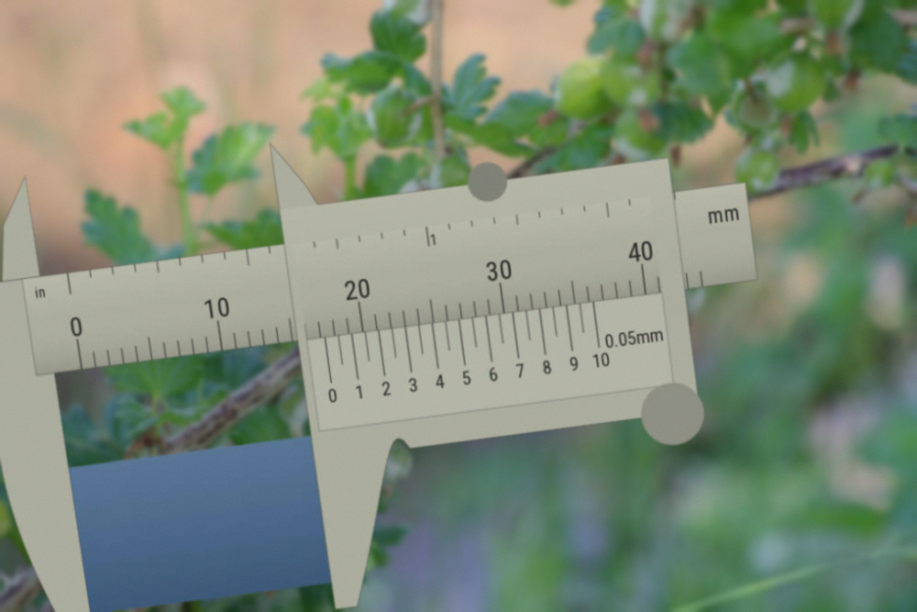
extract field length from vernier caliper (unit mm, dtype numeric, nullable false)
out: 17.3 mm
